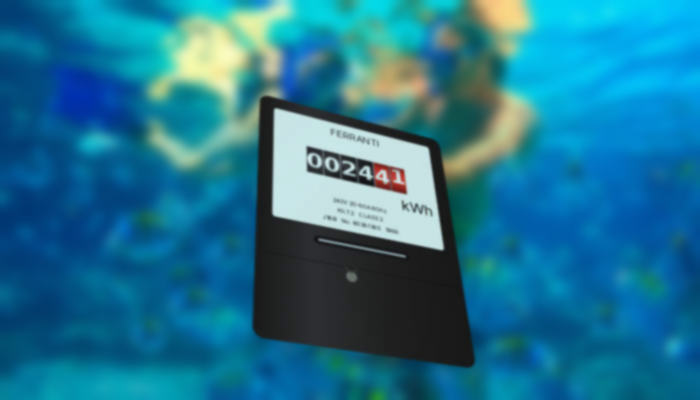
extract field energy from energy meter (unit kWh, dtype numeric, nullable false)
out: 24.41 kWh
